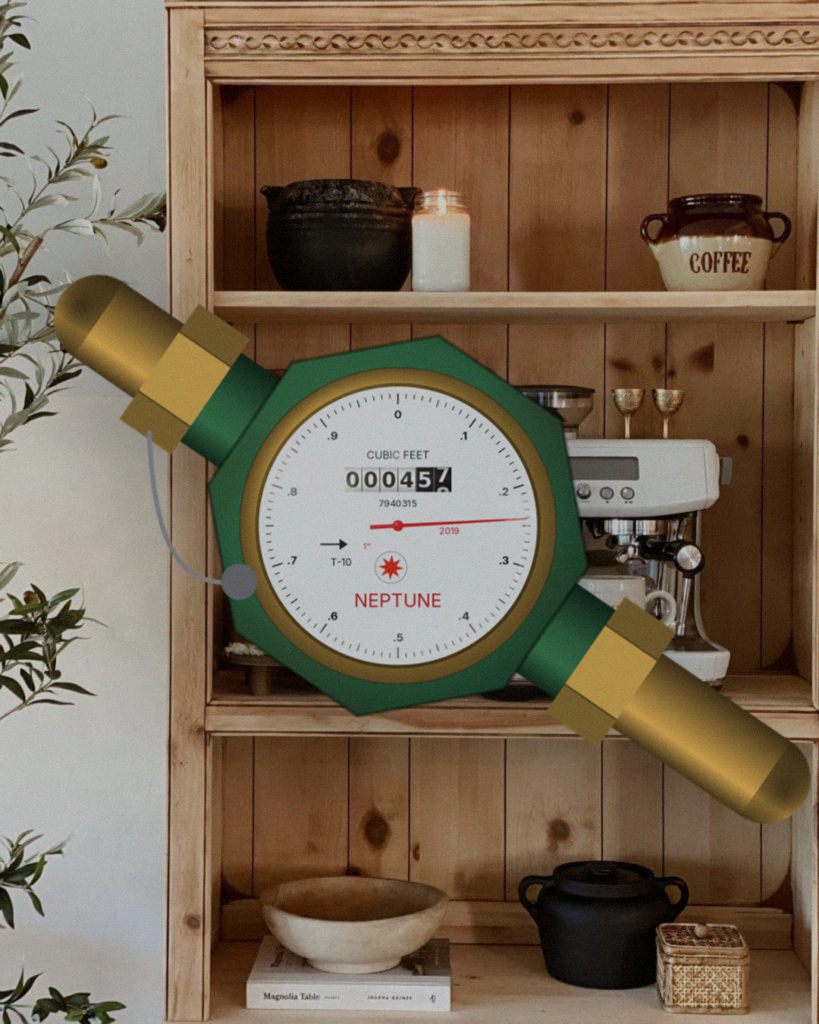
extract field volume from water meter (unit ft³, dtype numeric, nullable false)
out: 457.24 ft³
